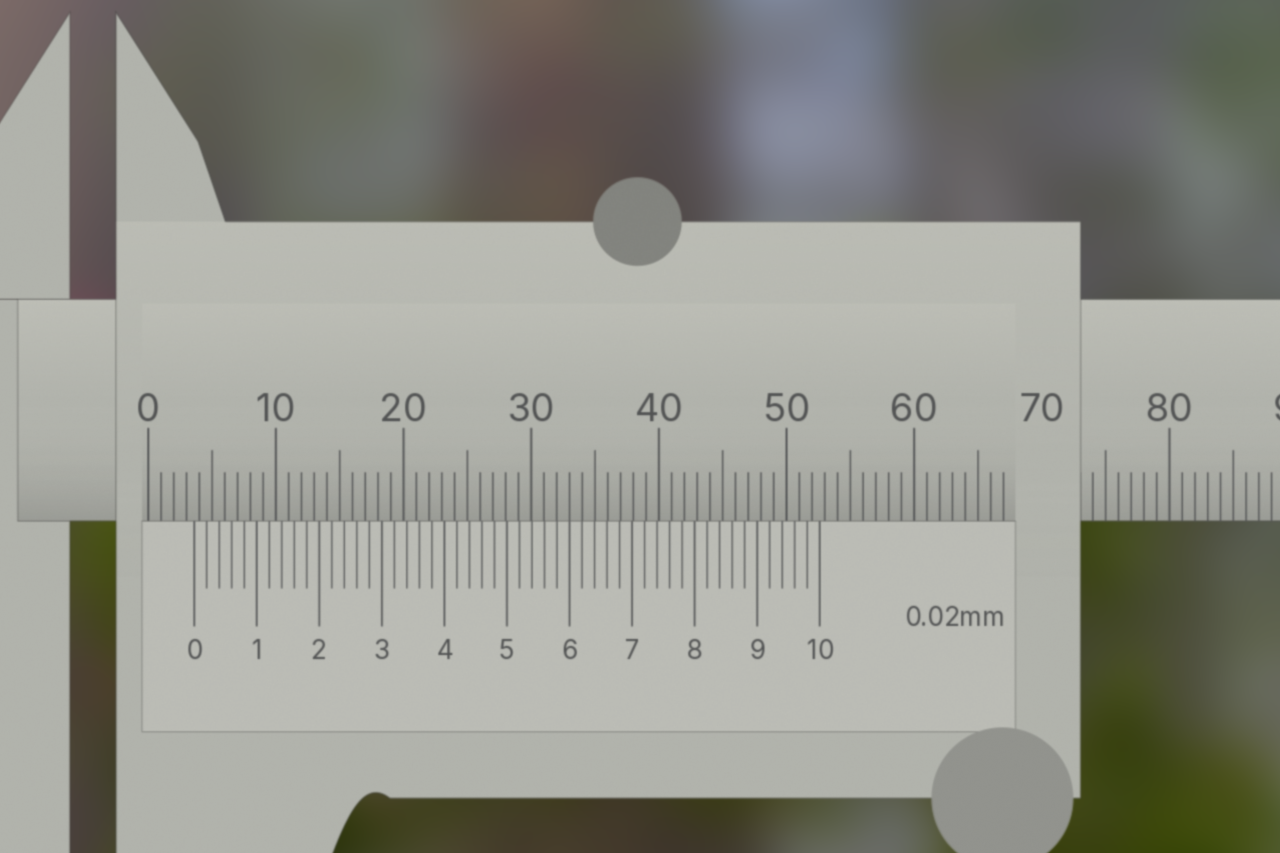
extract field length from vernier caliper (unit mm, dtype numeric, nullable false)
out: 3.6 mm
